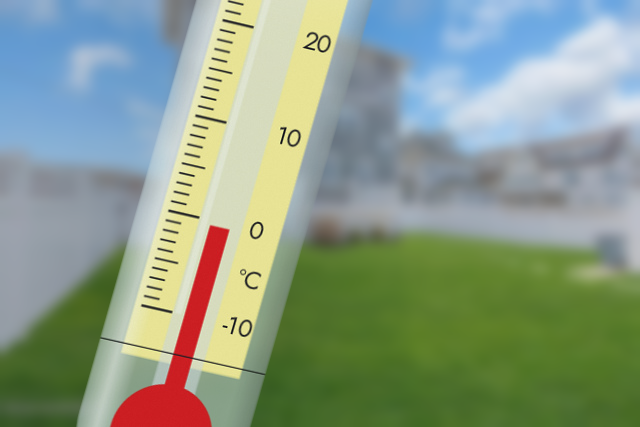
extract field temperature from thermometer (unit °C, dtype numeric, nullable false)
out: -0.5 °C
